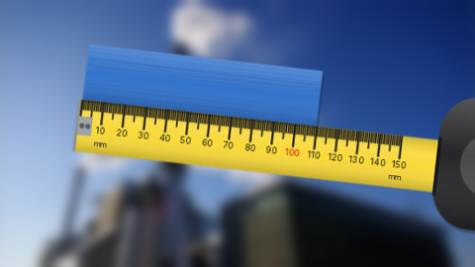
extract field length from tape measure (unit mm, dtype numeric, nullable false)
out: 110 mm
